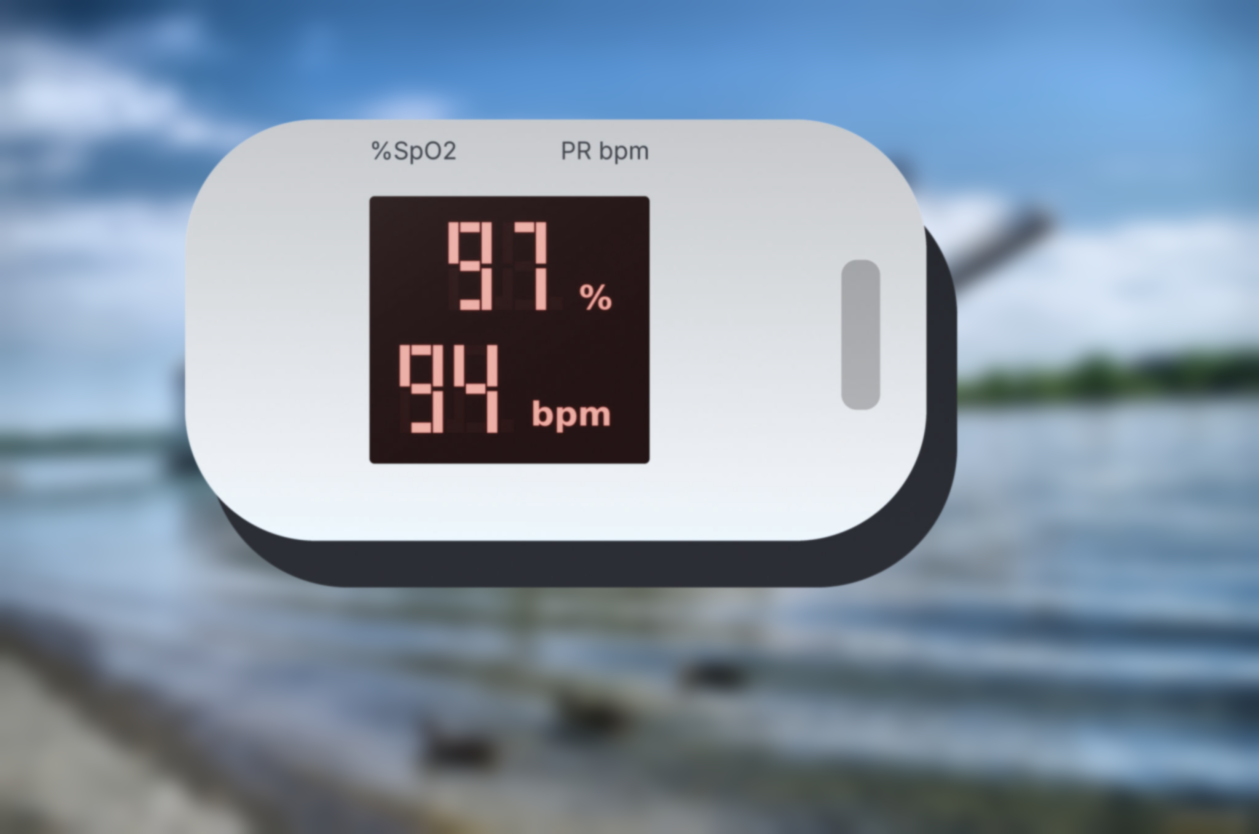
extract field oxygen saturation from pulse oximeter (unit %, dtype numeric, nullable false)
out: 97 %
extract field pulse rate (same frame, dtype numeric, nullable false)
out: 94 bpm
